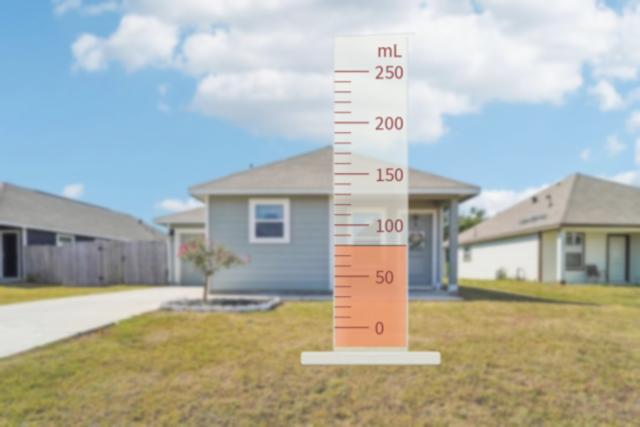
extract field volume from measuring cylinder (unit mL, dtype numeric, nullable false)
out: 80 mL
